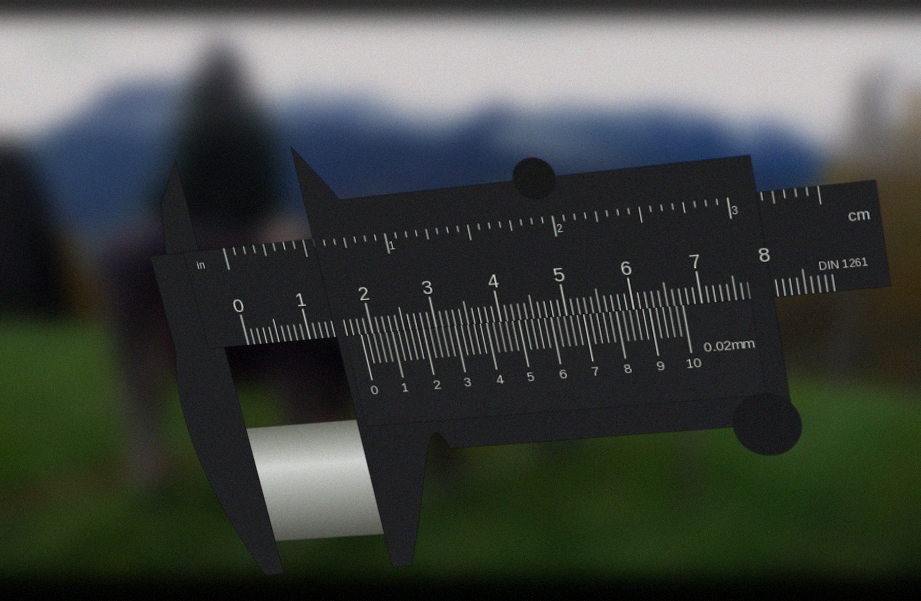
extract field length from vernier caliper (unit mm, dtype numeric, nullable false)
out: 18.2 mm
